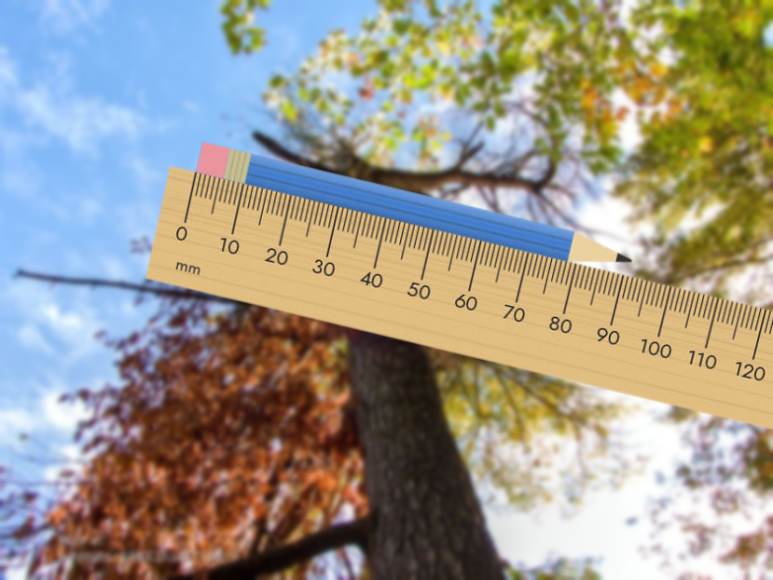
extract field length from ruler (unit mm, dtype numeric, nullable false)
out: 91 mm
